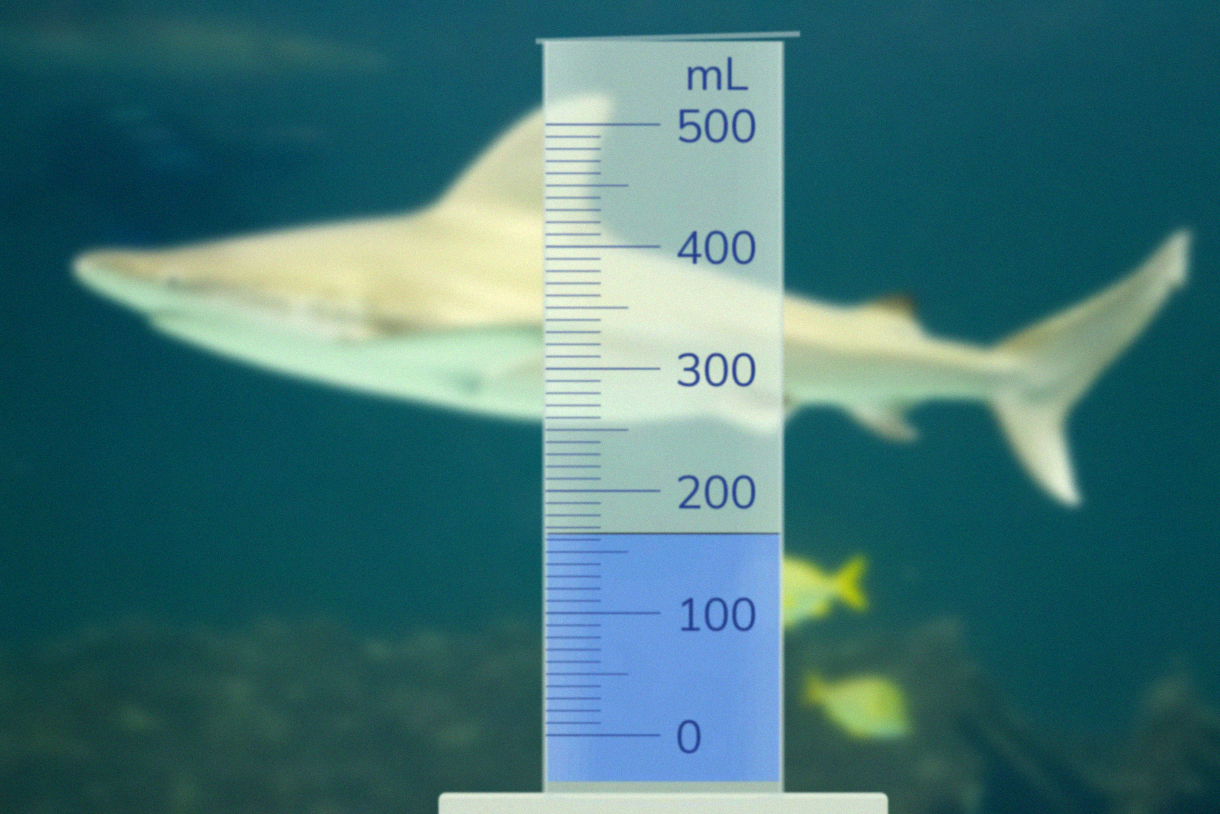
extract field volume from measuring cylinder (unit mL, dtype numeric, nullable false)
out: 165 mL
